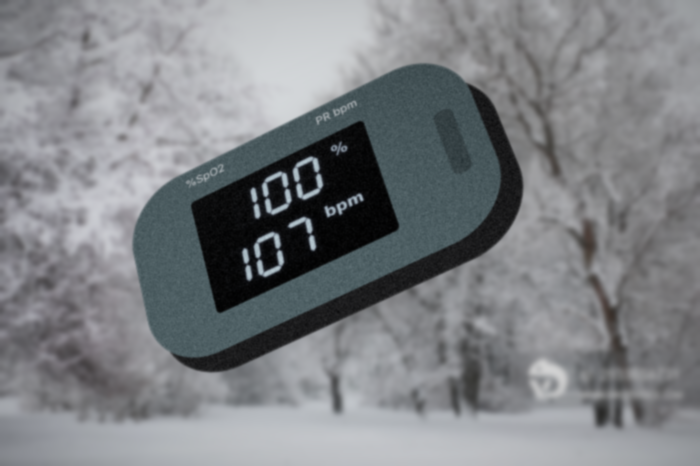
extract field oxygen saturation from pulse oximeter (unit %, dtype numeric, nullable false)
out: 100 %
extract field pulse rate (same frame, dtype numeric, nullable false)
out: 107 bpm
